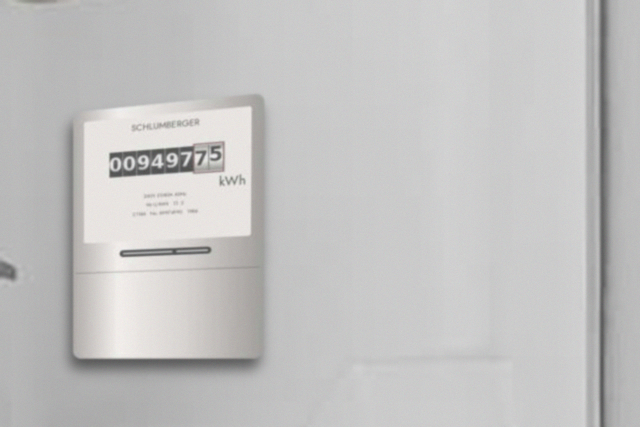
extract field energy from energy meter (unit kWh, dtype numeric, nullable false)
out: 9497.75 kWh
